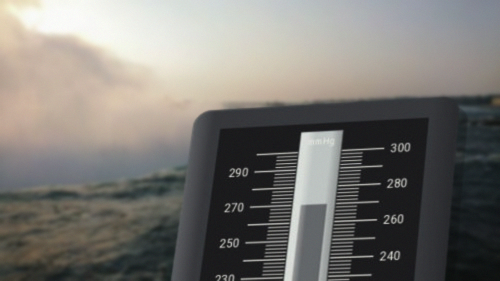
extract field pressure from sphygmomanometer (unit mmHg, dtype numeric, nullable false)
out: 270 mmHg
